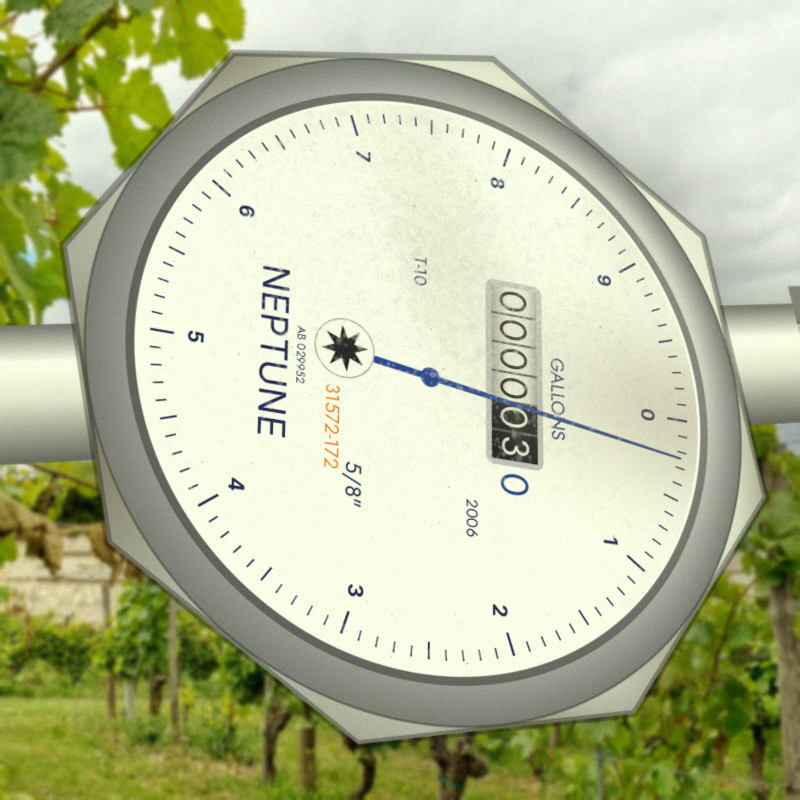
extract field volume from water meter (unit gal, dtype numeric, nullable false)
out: 30.2 gal
